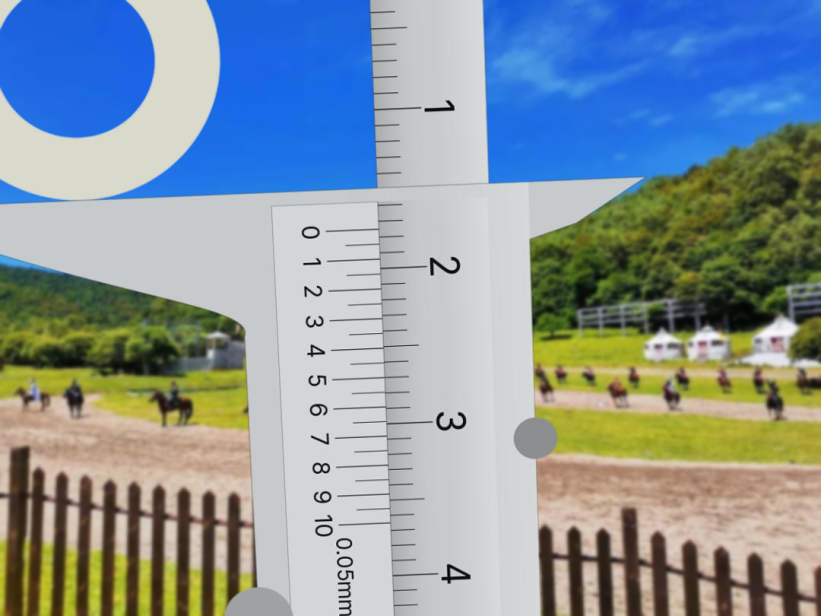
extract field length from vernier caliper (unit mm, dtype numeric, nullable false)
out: 17.5 mm
